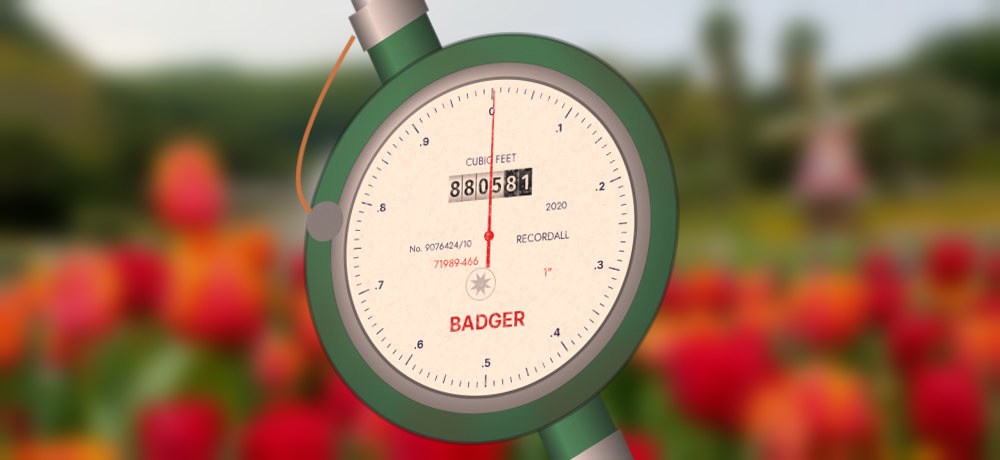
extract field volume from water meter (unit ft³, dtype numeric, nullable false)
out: 880581.00 ft³
